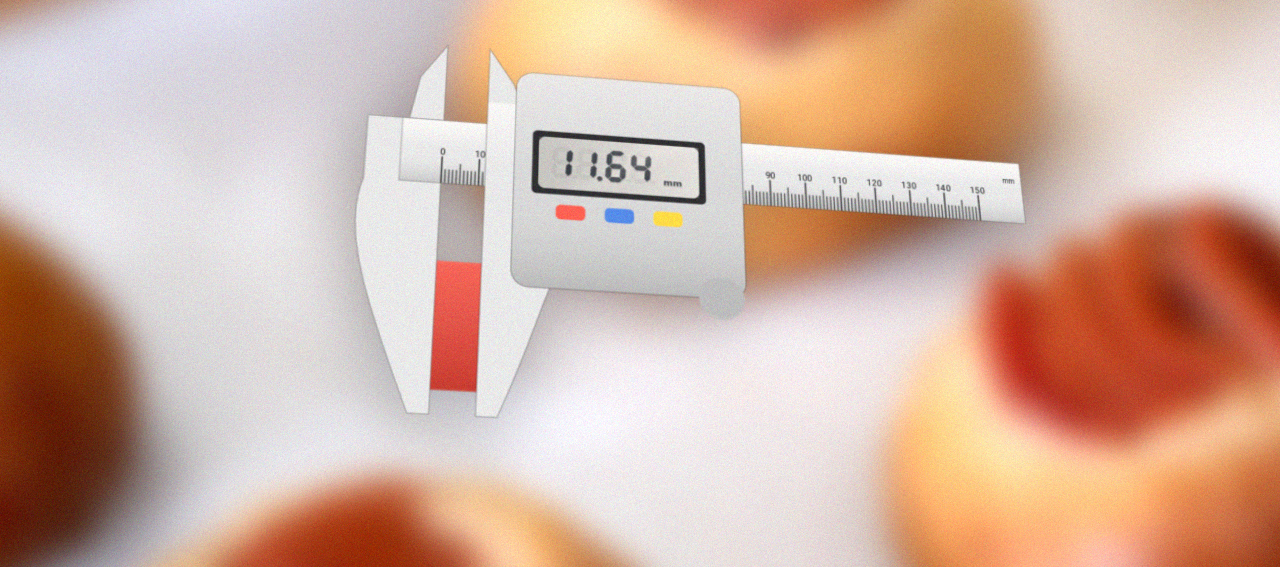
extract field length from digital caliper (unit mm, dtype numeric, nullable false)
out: 11.64 mm
